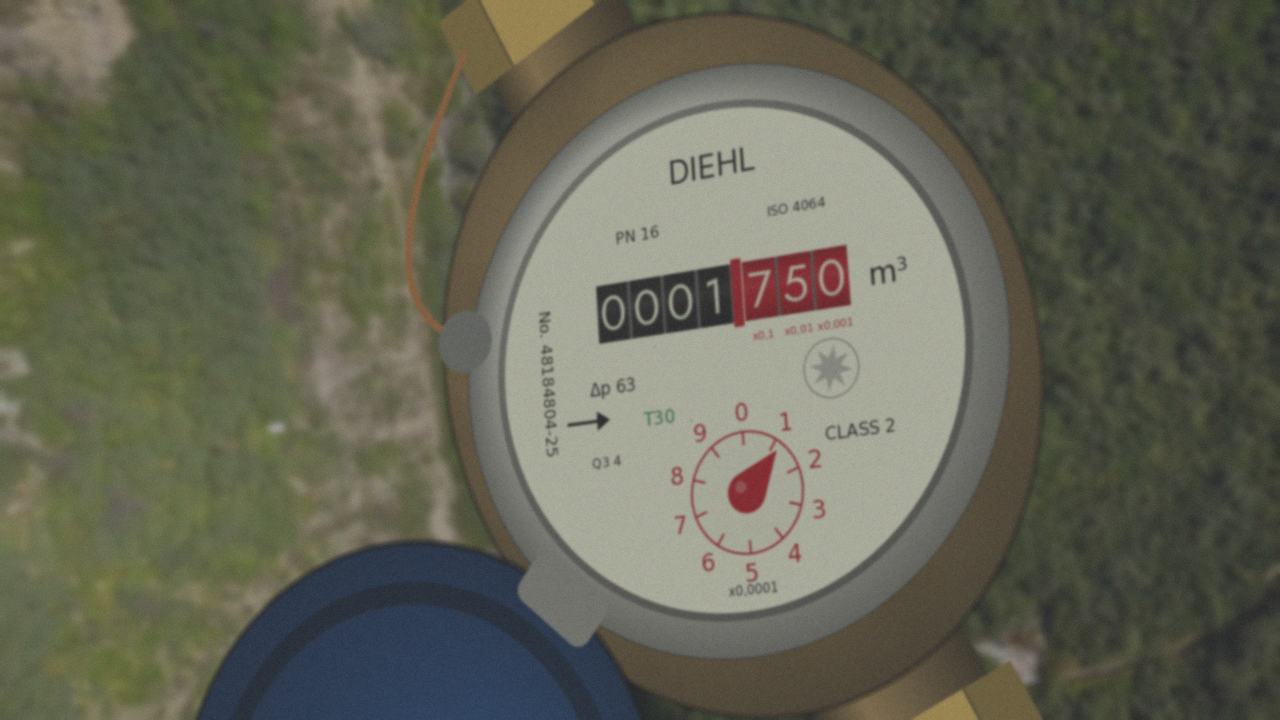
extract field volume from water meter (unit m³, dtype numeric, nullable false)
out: 1.7501 m³
